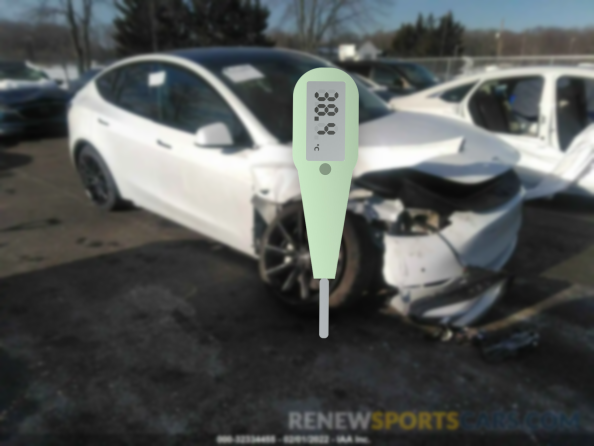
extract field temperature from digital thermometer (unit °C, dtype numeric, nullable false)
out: 38.4 °C
